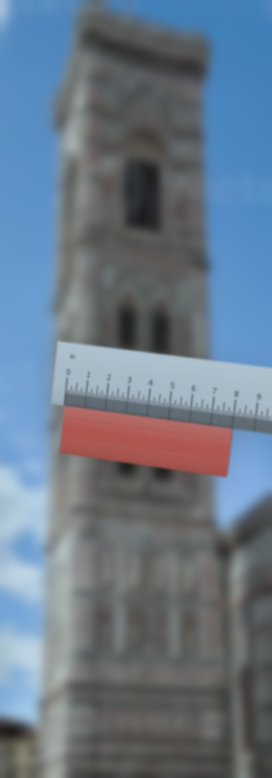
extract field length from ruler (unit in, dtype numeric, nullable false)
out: 8 in
